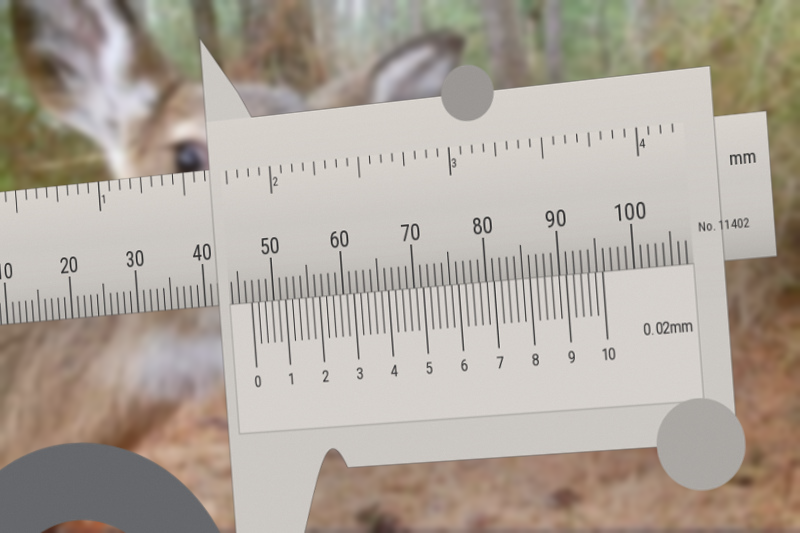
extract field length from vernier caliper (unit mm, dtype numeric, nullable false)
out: 46.8 mm
